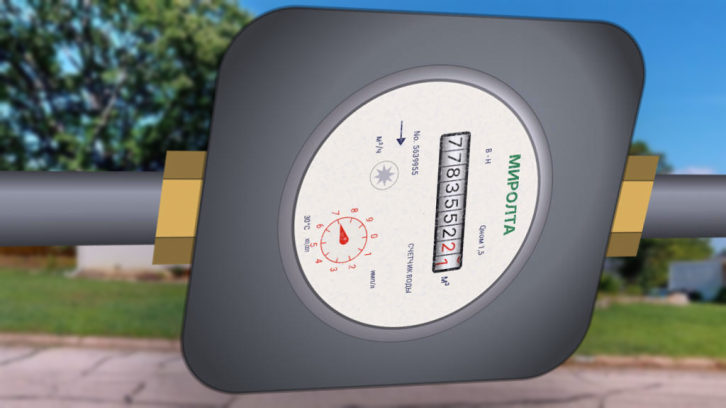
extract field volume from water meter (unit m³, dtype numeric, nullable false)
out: 7783552.207 m³
